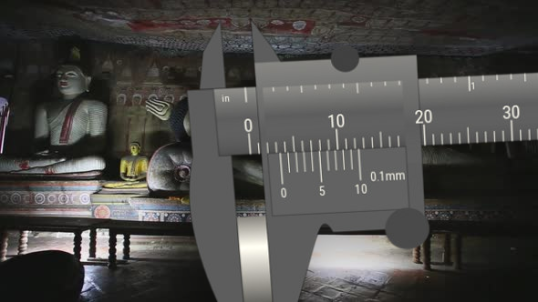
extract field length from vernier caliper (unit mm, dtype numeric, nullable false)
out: 3.4 mm
